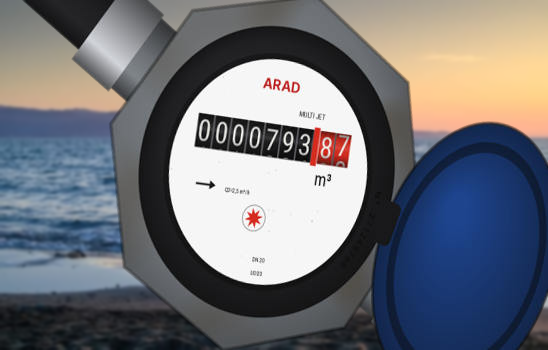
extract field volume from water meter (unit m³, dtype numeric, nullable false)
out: 793.87 m³
